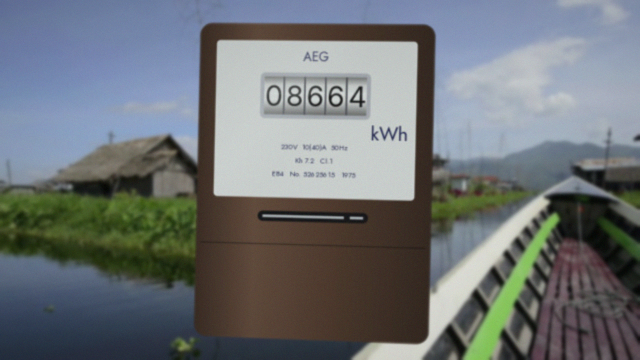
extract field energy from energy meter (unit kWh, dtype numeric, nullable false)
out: 8664 kWh
